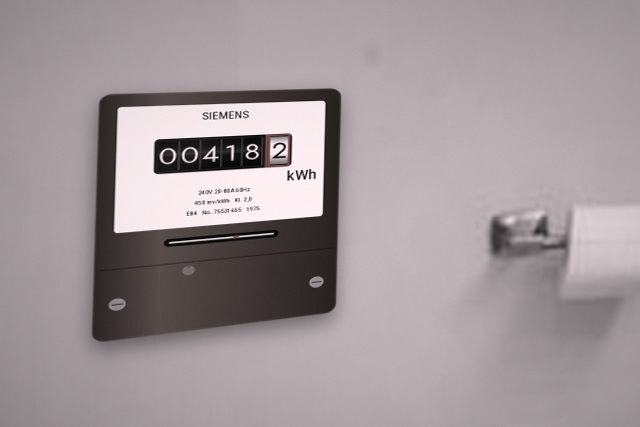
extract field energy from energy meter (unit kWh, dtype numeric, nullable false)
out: 418.2 kWh
